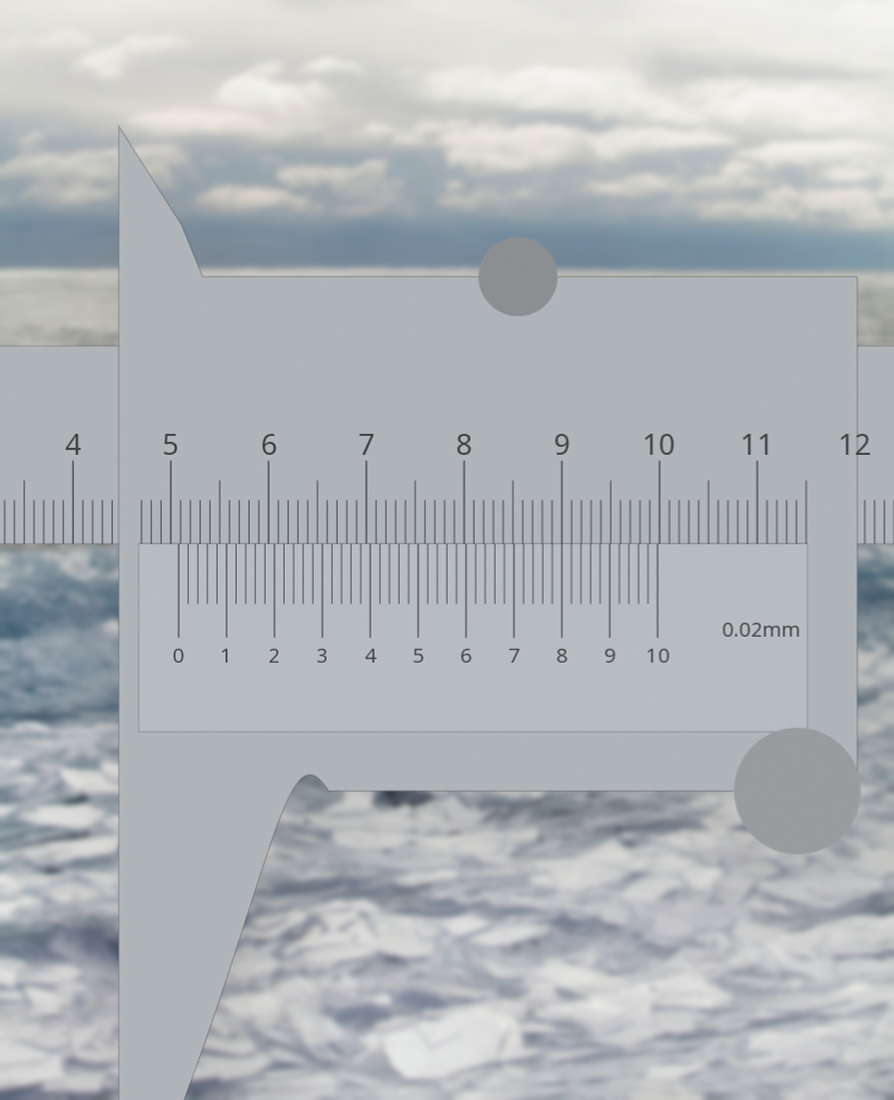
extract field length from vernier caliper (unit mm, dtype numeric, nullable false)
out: 50.8 mm
